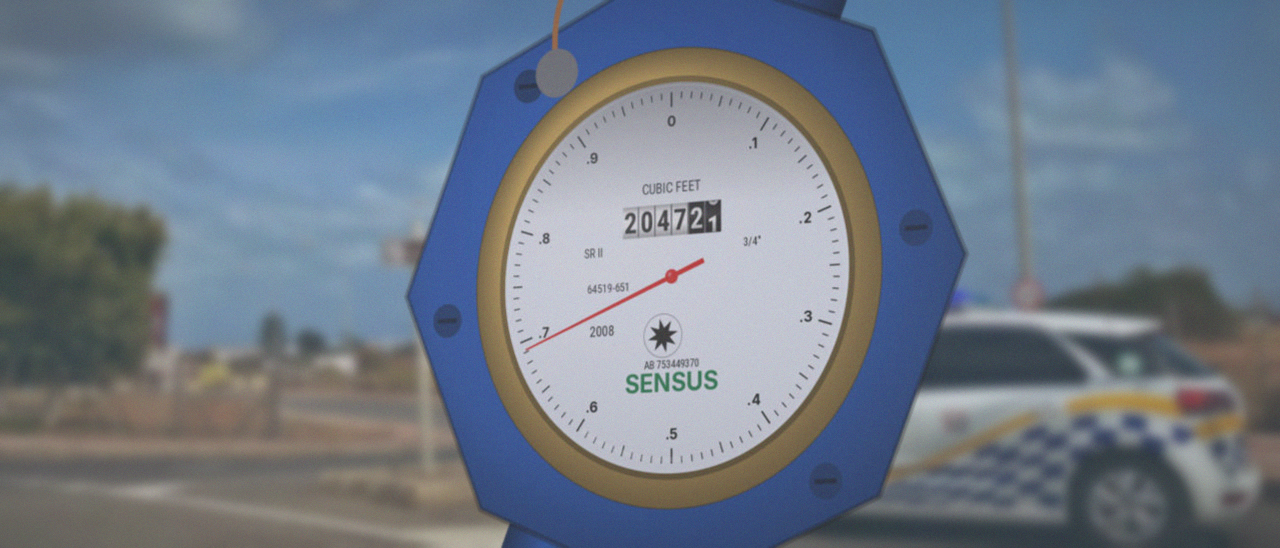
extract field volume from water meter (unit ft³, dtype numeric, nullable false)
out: 204720.69 ft³
